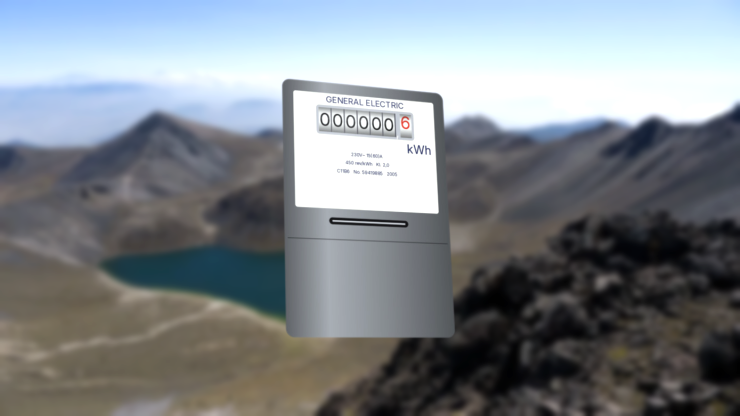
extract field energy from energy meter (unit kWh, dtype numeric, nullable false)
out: 0.6 kWh
